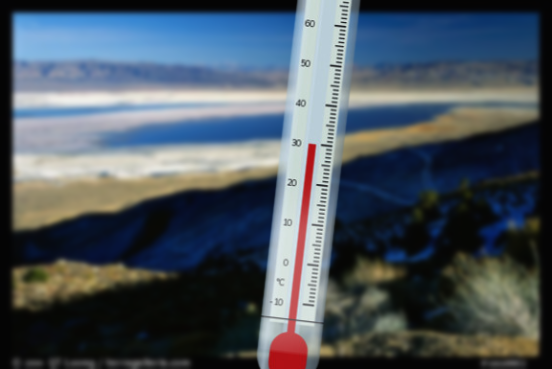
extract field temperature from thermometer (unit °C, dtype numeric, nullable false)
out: 30 °C
